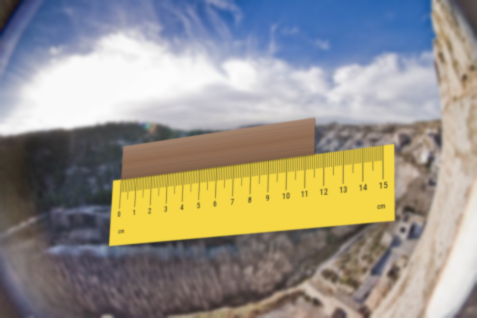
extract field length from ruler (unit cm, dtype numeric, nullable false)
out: 11.5 cm
